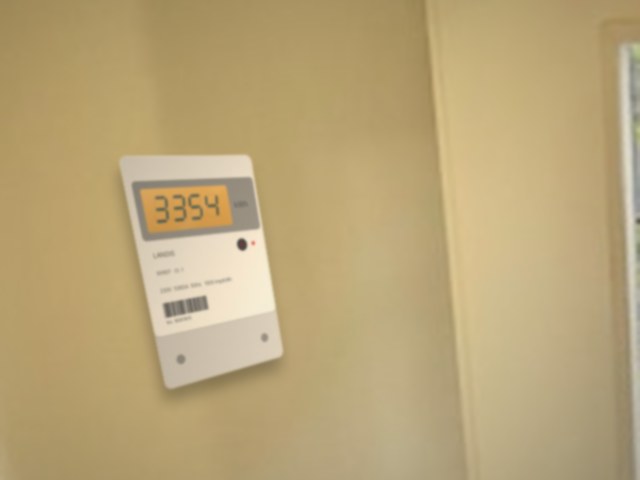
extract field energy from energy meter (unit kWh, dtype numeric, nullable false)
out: 3354 kWh
